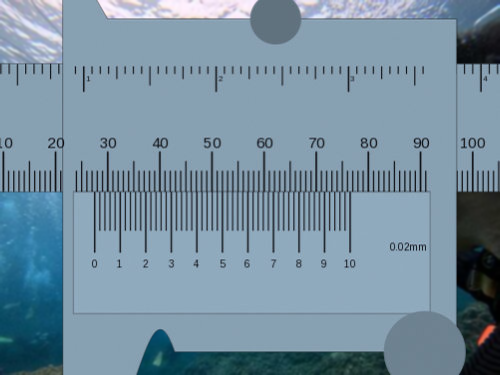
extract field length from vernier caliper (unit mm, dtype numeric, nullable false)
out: 27.5 mm
